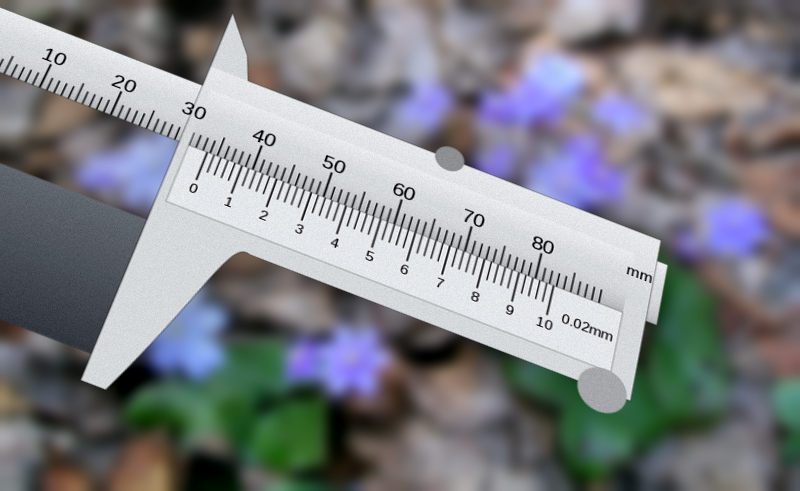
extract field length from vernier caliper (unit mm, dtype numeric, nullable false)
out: 33.6 mm
